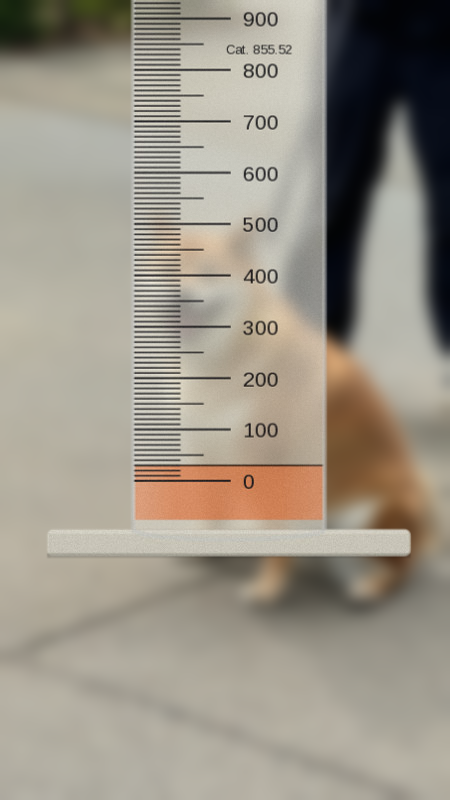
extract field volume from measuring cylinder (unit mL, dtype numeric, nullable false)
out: 30 mL
